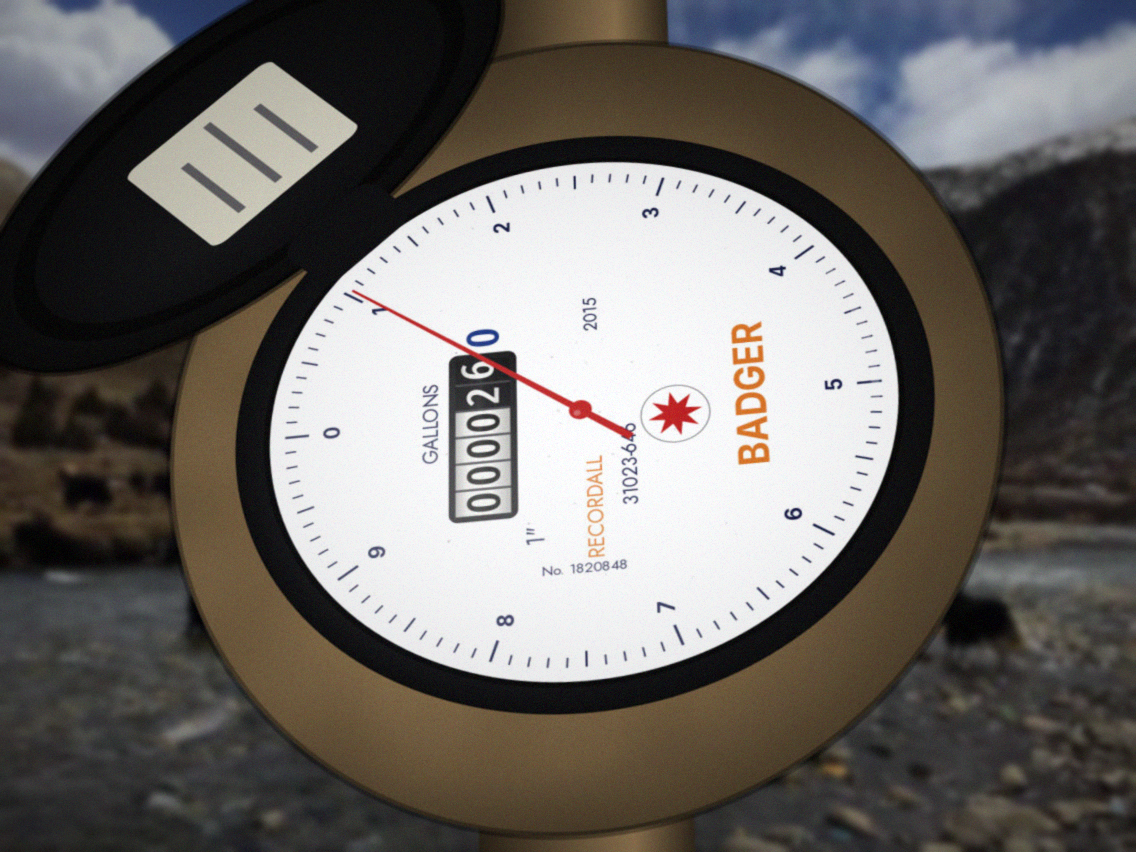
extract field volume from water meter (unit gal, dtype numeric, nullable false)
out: 261.0 gal
